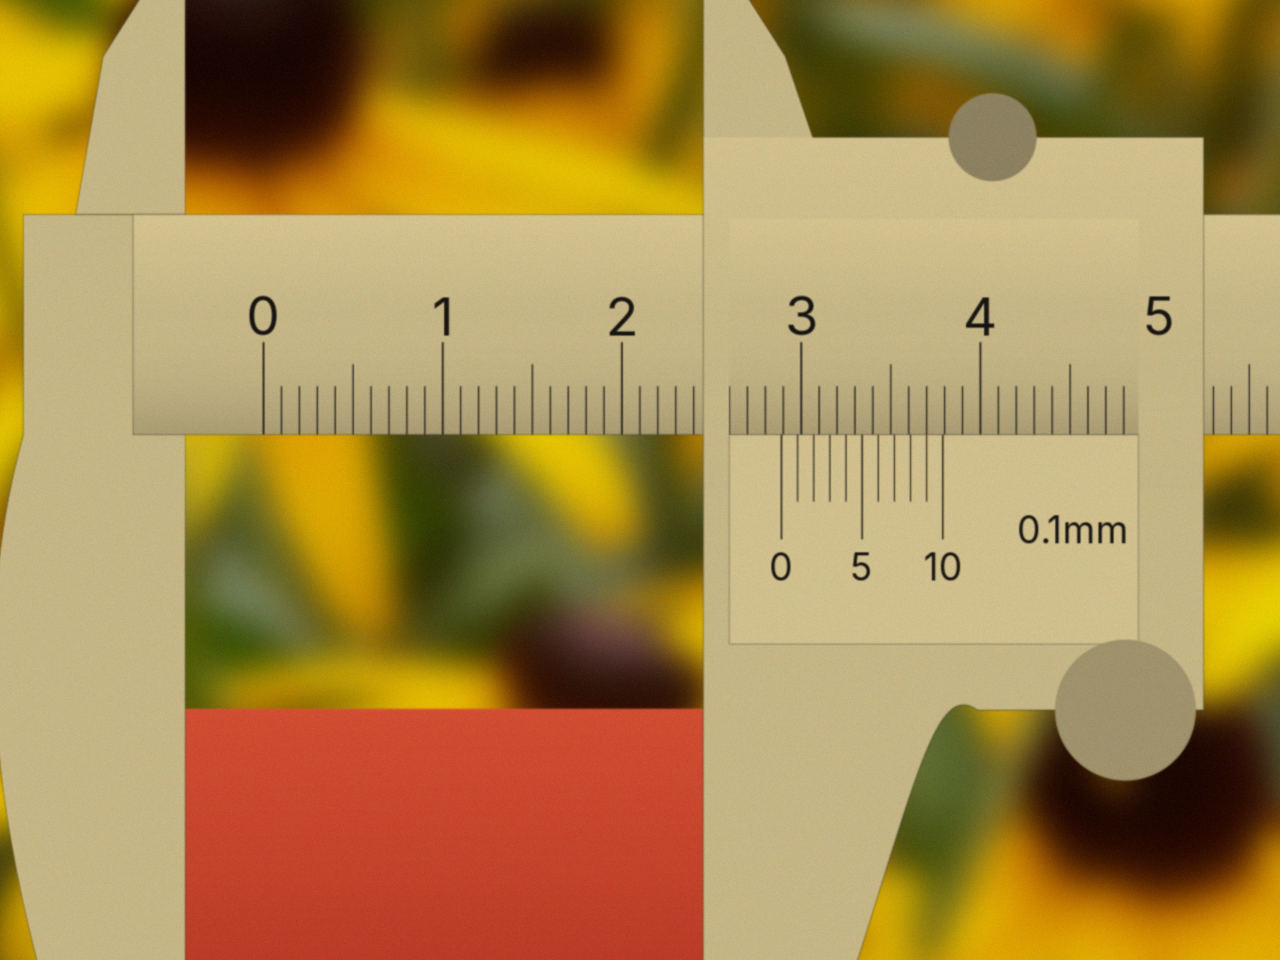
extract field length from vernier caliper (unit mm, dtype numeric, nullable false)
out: 28.9 mm
